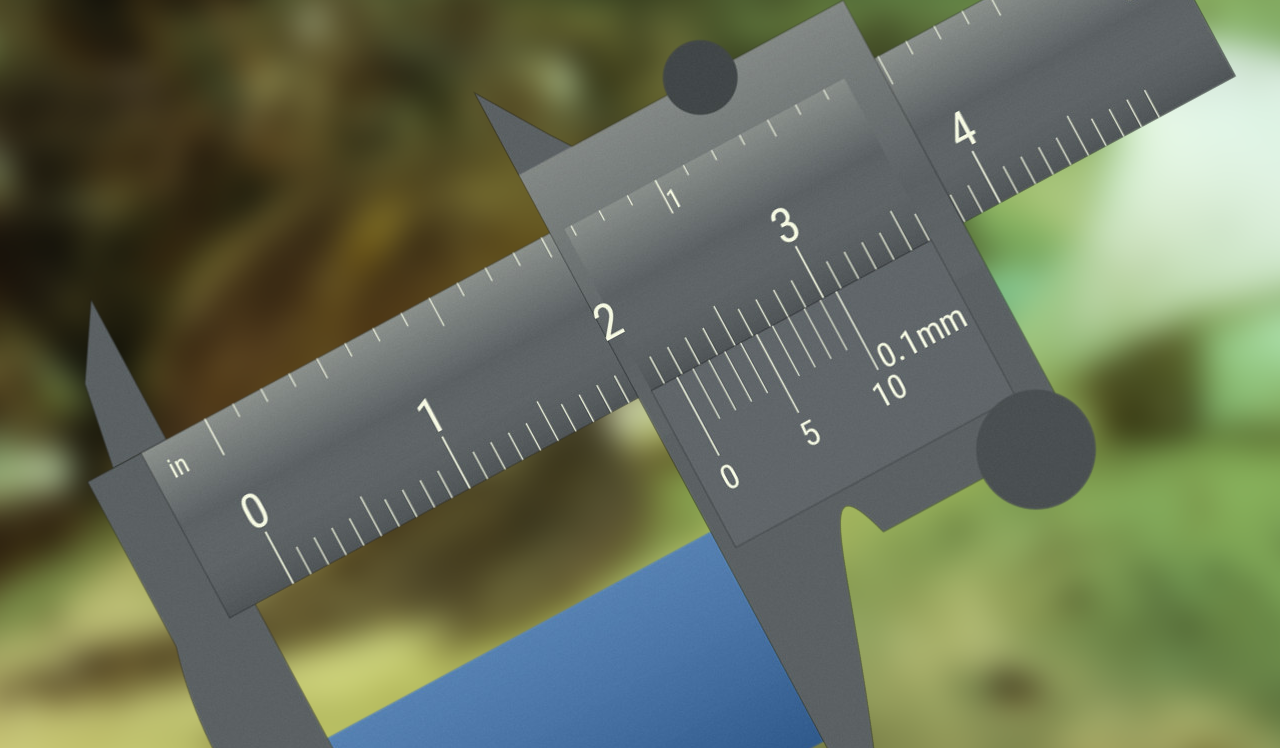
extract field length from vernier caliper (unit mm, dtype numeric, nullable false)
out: 21.7 mm
